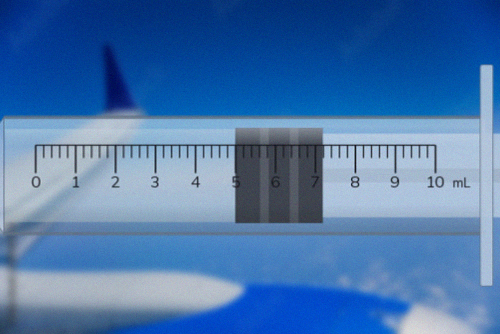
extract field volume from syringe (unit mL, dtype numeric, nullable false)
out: 5 mL
